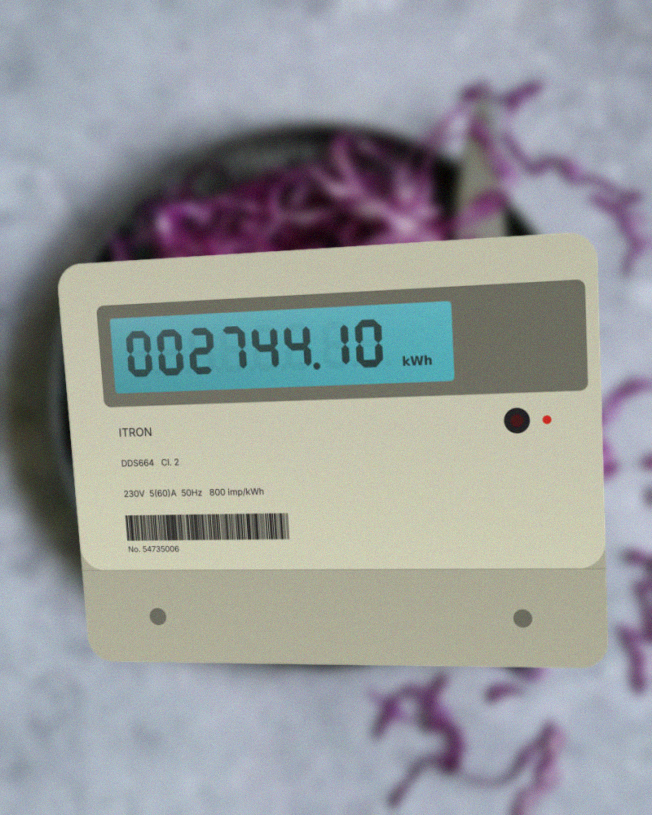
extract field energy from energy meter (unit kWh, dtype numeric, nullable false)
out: 2744.10 kWh
